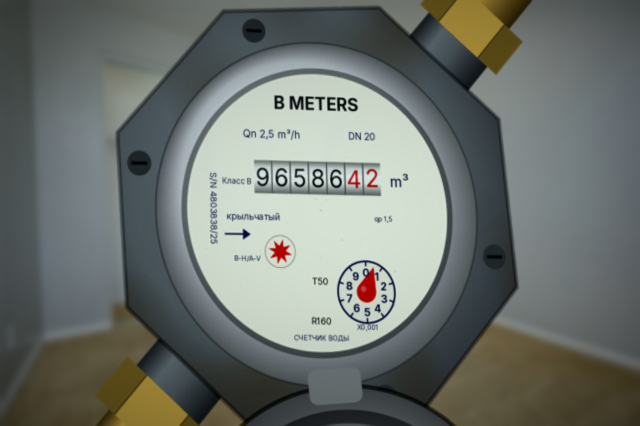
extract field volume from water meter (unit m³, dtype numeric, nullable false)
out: 96586.420 m³
